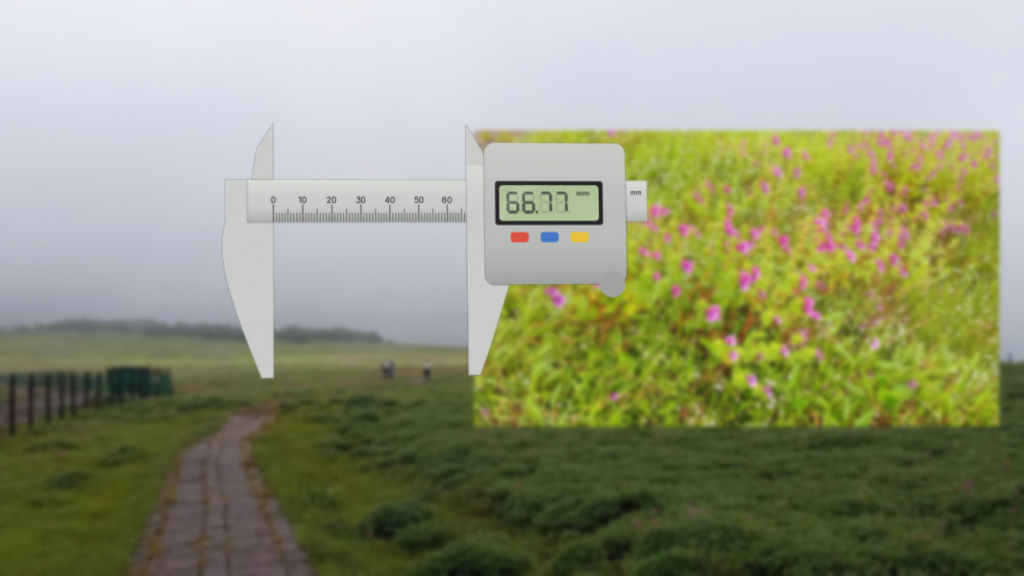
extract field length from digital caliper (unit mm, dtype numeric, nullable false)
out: 66.77 mm
